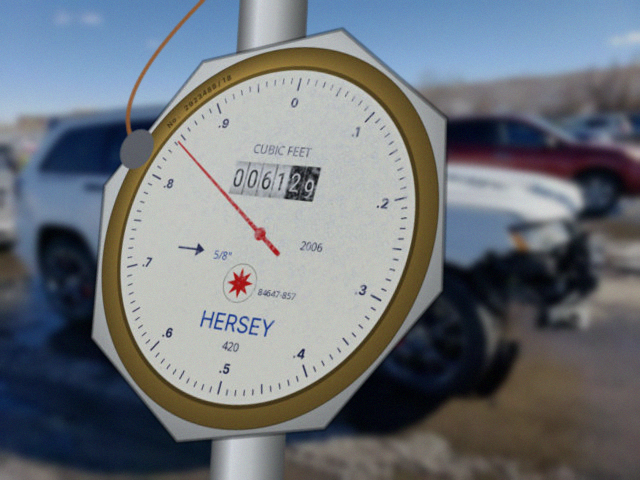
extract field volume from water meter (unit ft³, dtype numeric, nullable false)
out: 6128.84 ft³
